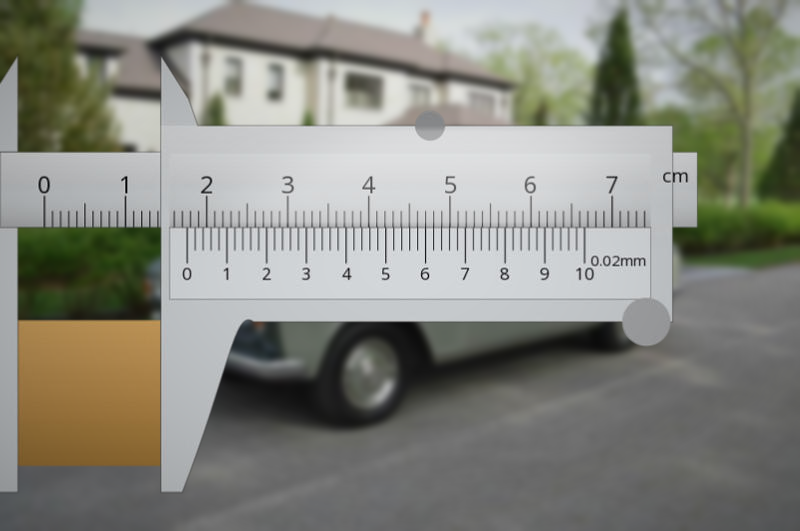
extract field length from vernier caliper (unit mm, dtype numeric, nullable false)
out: 17.6 mm
